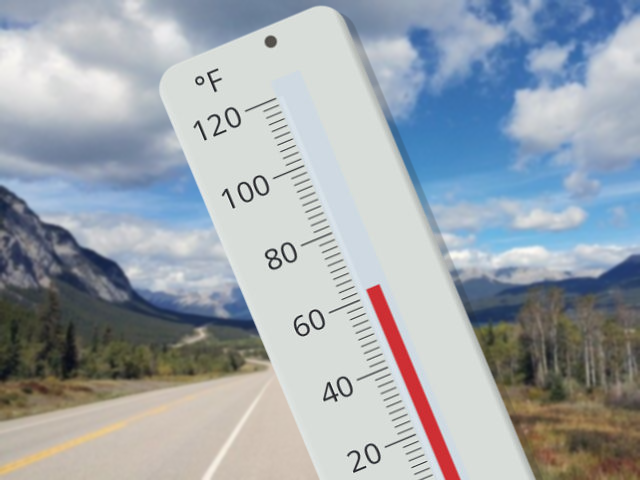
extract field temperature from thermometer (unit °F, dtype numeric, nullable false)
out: 62 °F
